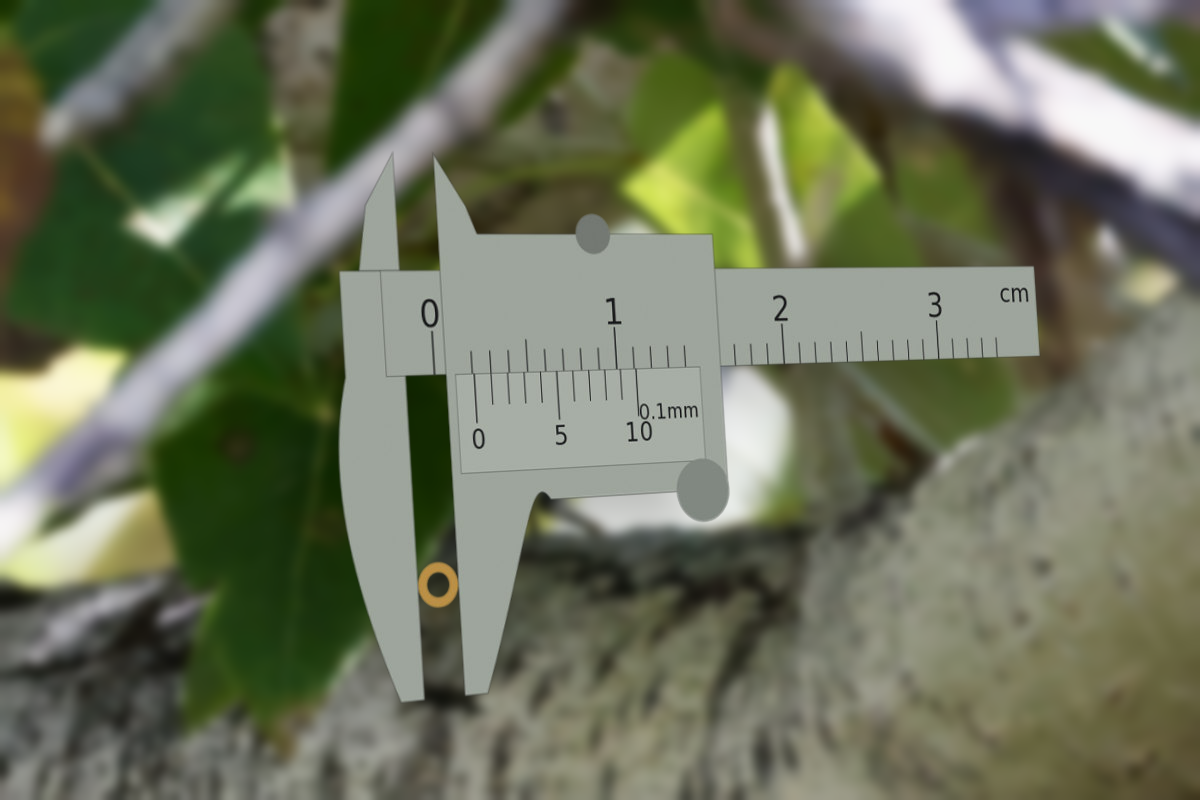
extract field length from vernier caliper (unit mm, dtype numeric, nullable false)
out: 2.1 mm
